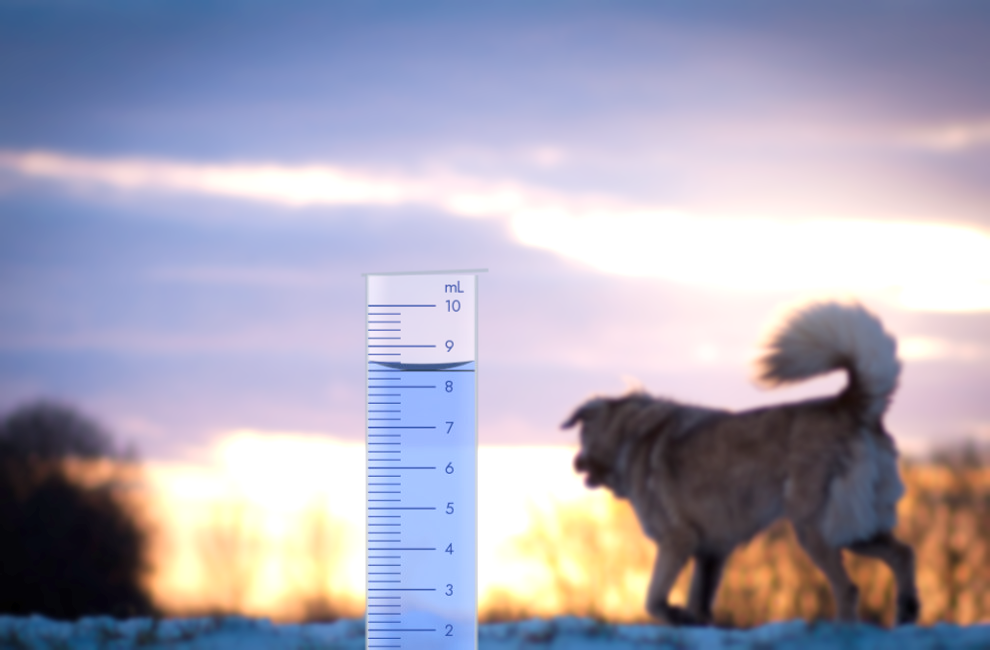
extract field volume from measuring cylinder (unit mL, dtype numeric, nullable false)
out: 8.4 mL
